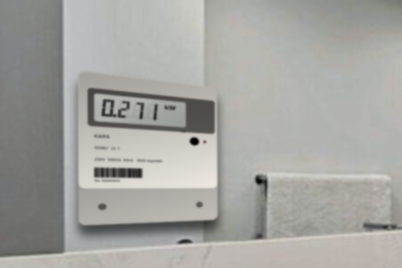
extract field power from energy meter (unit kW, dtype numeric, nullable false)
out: 0.271 kW
